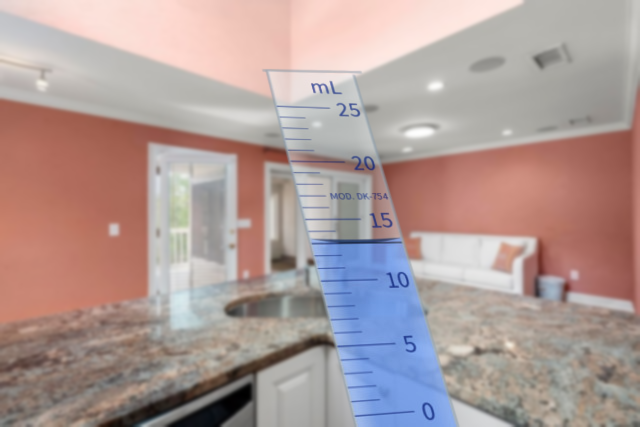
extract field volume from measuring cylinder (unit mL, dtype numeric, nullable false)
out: 13 mL
